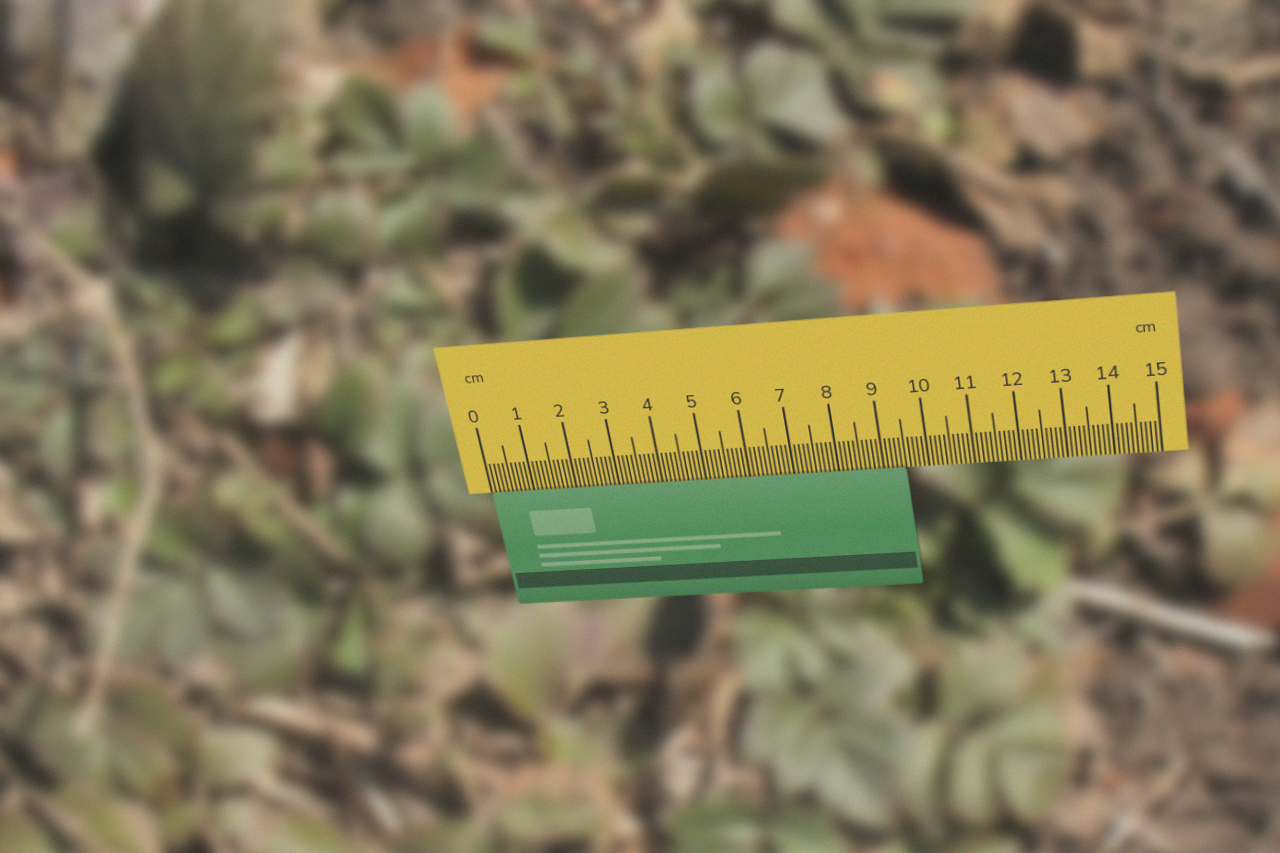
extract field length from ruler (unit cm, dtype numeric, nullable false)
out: 9.5 cm
